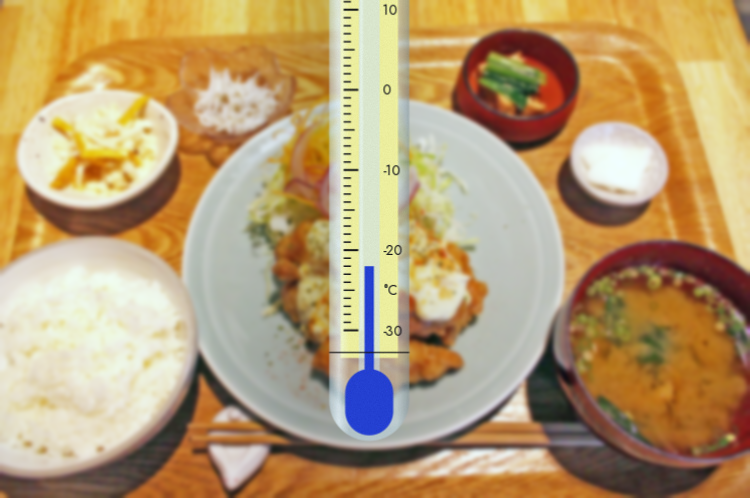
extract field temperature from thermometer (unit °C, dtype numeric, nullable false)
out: -22 °C
